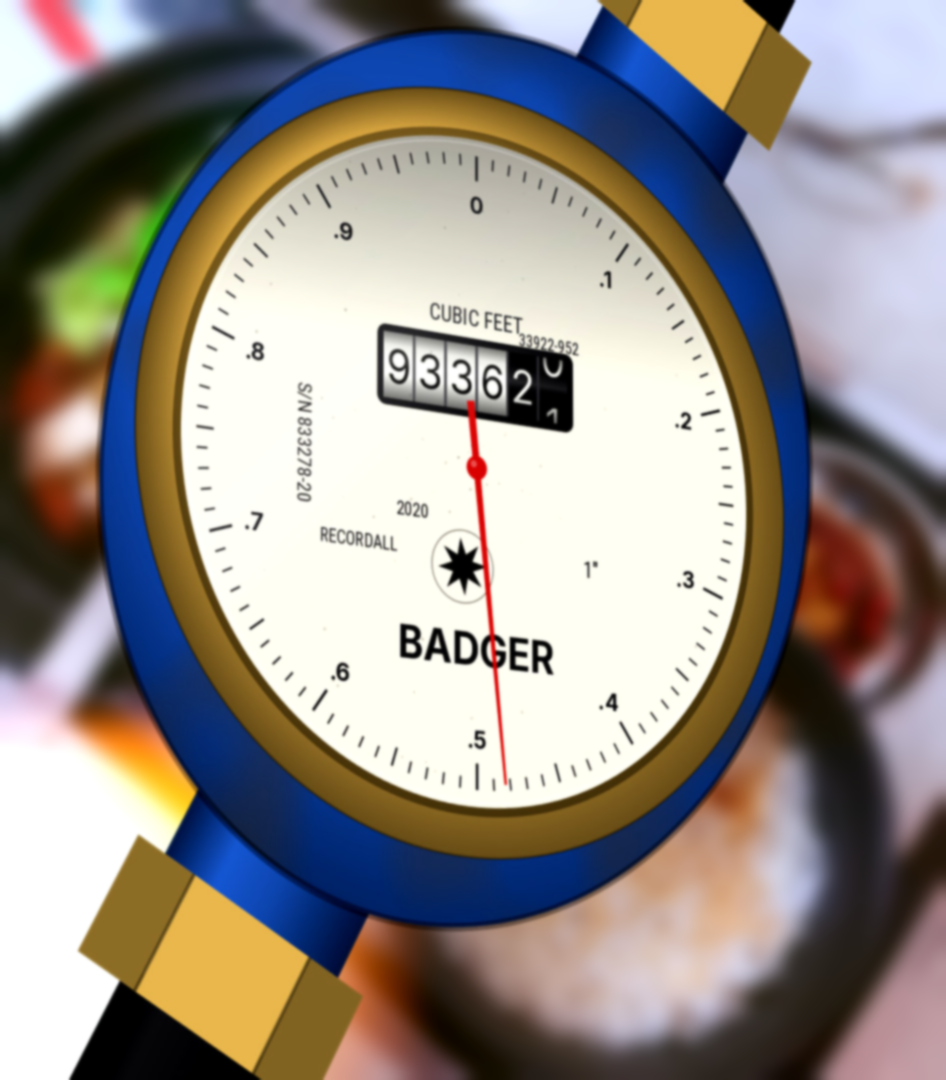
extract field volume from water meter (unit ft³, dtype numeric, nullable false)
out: 933620.48 ft³
